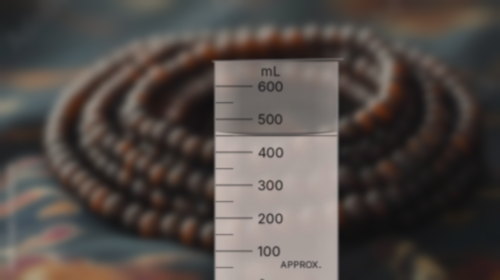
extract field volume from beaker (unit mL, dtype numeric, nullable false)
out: 450 mL
